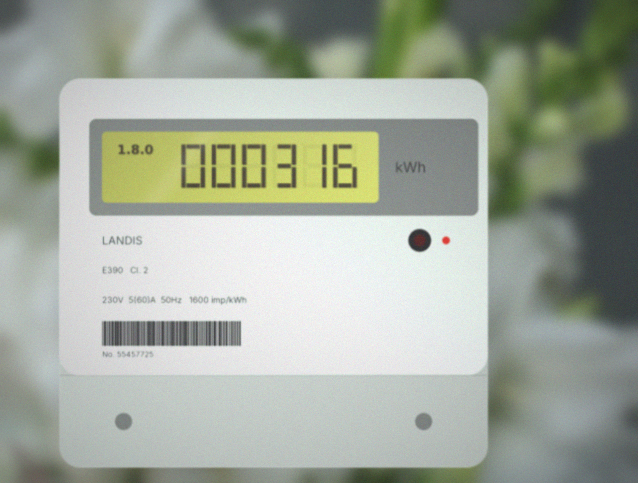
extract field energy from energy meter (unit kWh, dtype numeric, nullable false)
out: 316 kWh
